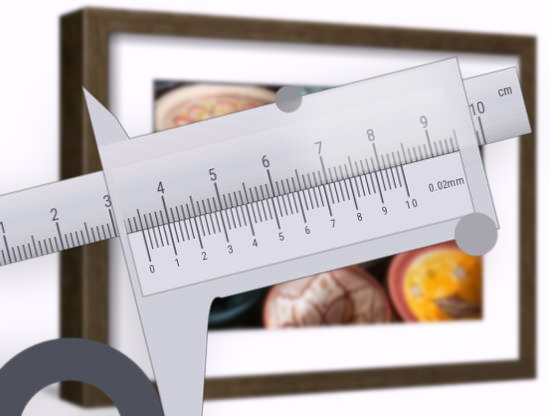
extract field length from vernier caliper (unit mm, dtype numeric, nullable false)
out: 35.0 mm
